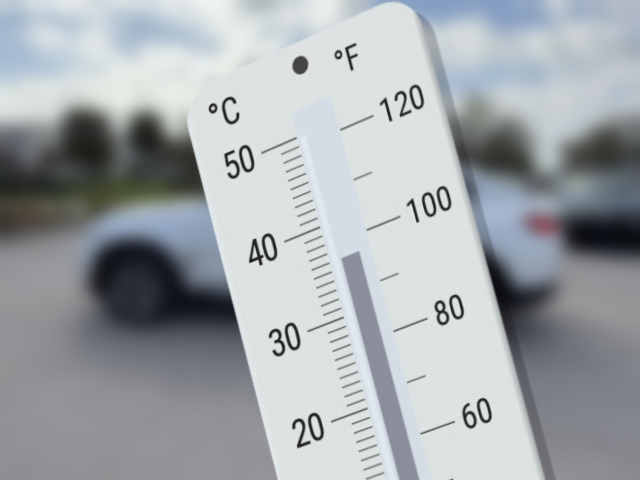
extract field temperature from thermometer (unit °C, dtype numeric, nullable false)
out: 36 °C
